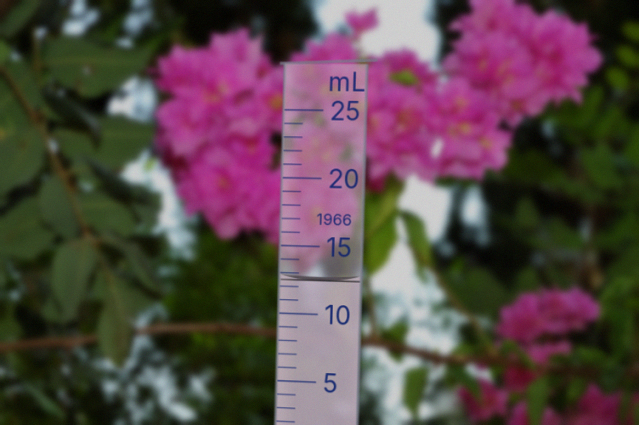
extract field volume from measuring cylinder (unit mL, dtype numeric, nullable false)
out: 12.5 mL
